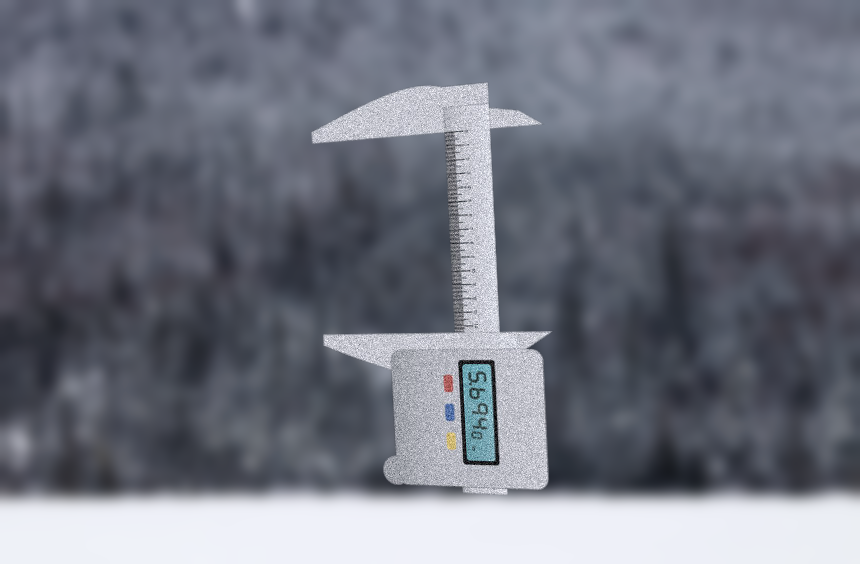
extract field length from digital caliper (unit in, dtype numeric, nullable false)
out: 5.6940 in
